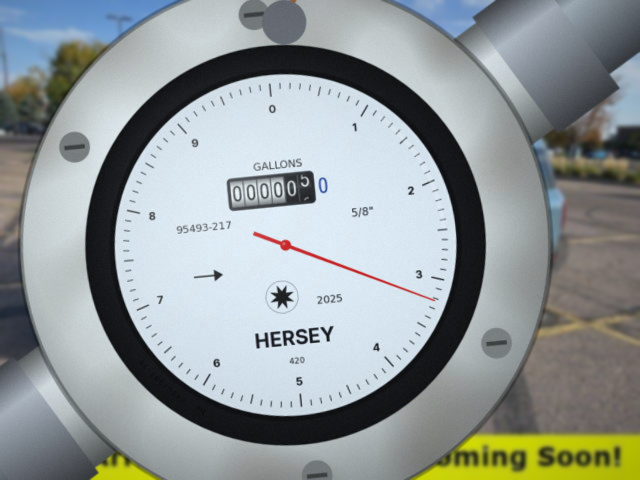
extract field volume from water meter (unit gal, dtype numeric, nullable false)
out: 53.2 gal
